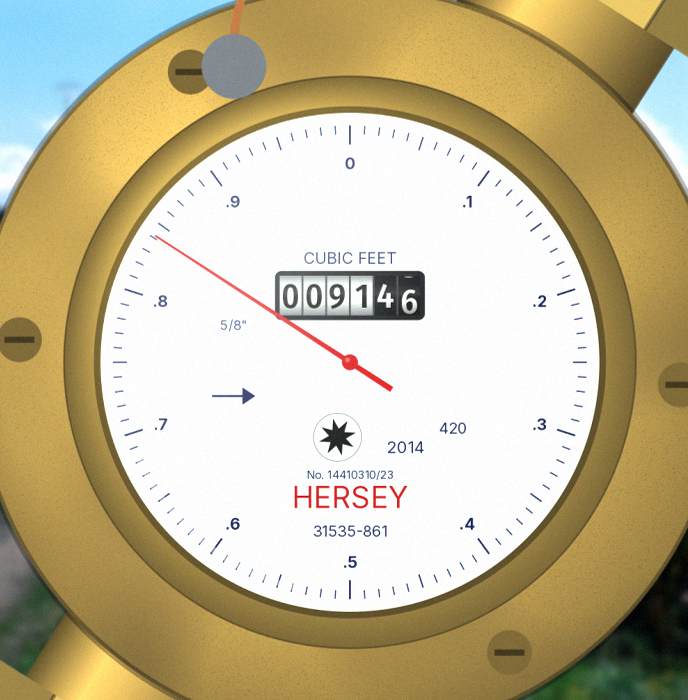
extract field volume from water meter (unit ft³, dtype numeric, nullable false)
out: 9145.84 ft³
